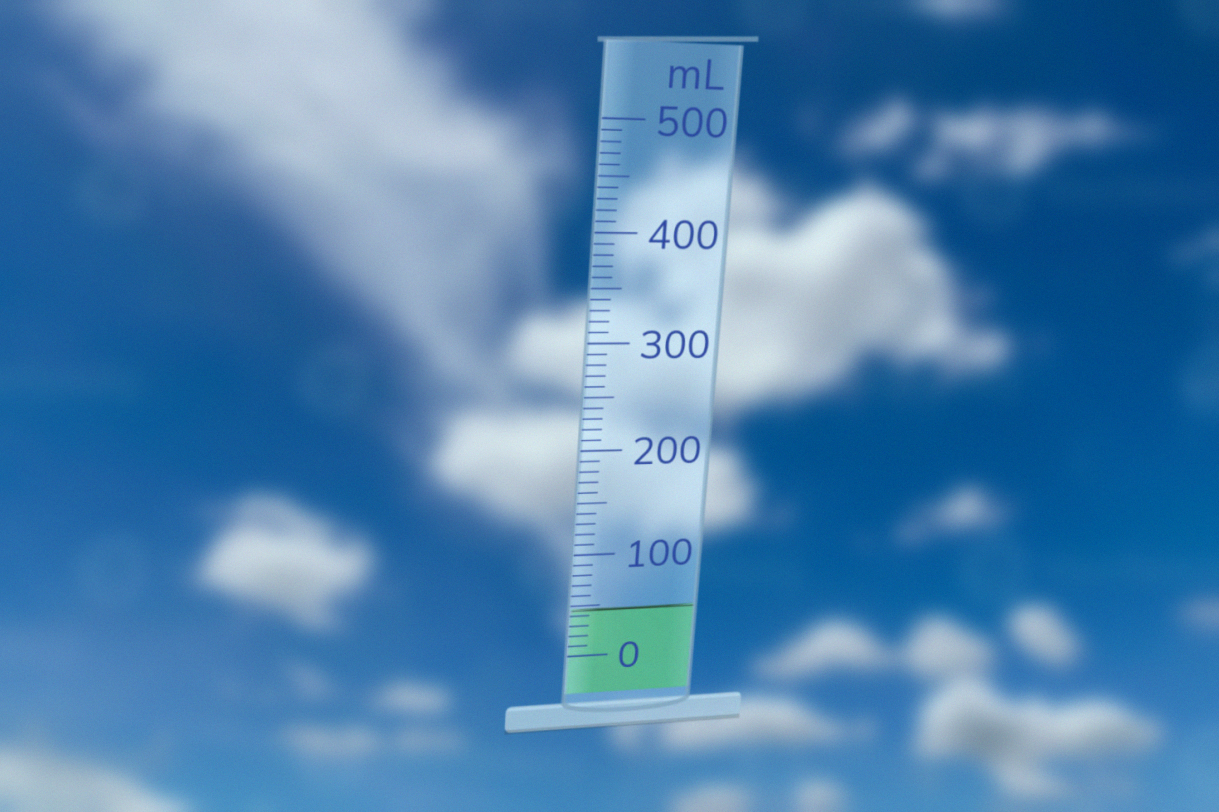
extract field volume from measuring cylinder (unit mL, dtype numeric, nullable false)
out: 45 mL
